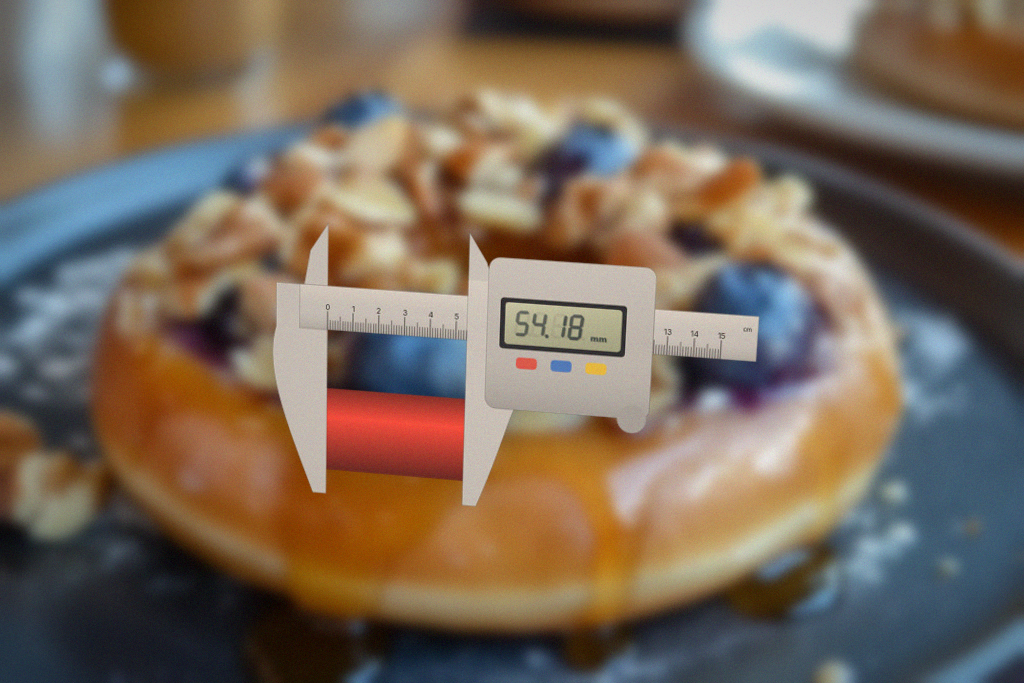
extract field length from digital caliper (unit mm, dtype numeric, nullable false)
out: 54.18 mm
